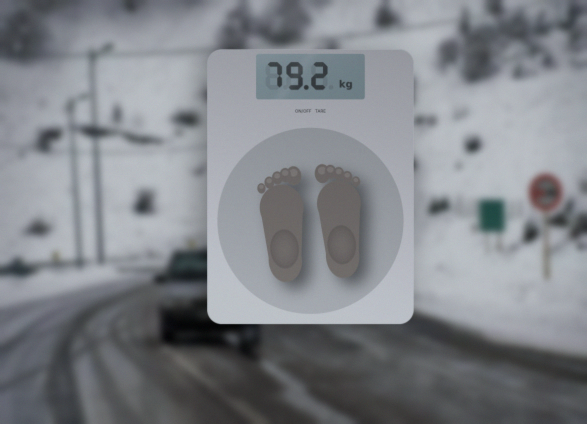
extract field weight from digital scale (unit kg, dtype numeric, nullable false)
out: 79.2 kg
